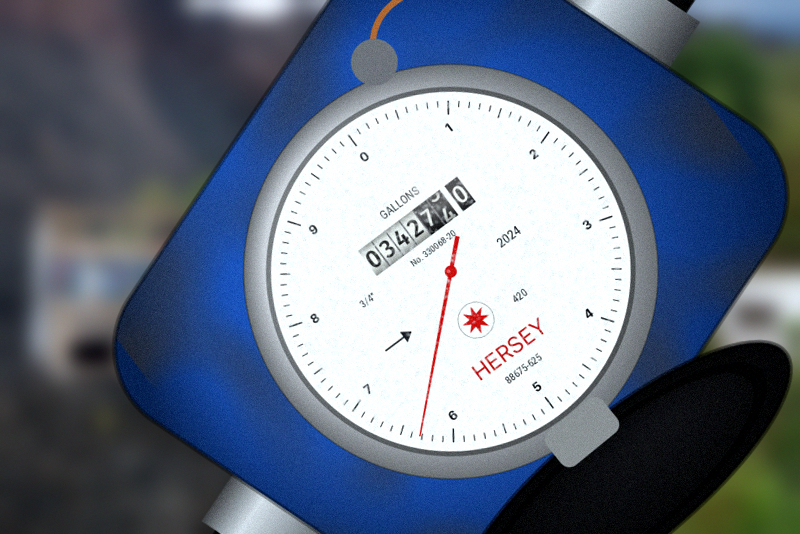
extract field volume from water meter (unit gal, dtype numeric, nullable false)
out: 342736.3 gal
